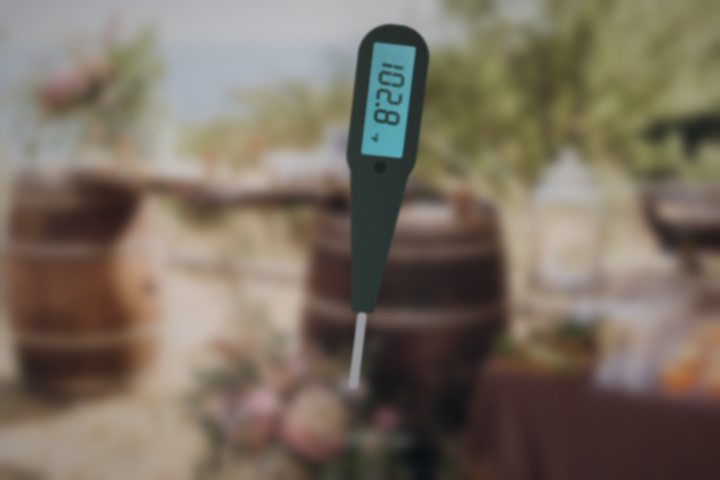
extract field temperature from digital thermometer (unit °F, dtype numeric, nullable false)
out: 102.8 °F
